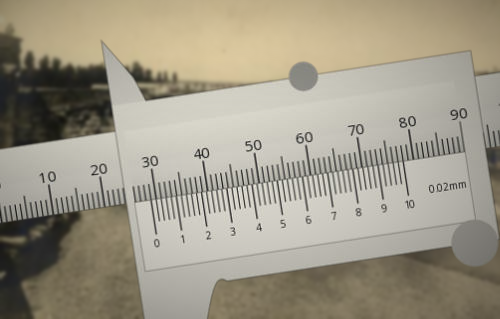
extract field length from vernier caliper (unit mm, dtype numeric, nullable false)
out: 29.0 mm
